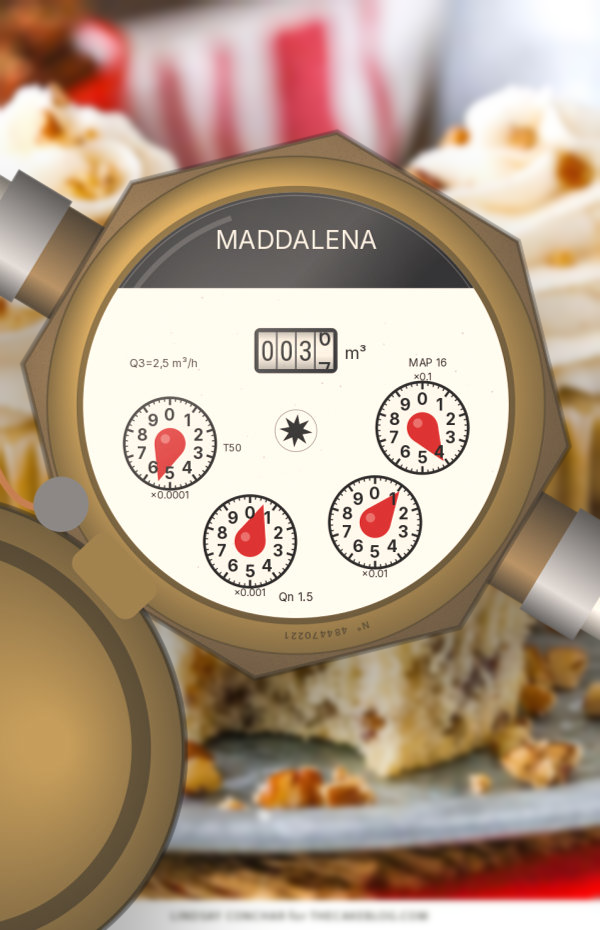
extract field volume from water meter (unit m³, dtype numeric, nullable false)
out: 36.4105 m³
